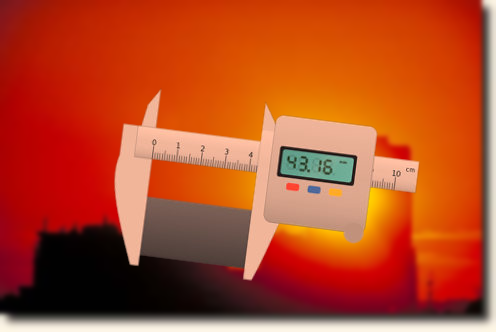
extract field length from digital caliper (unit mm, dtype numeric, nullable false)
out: 43.16 mm
